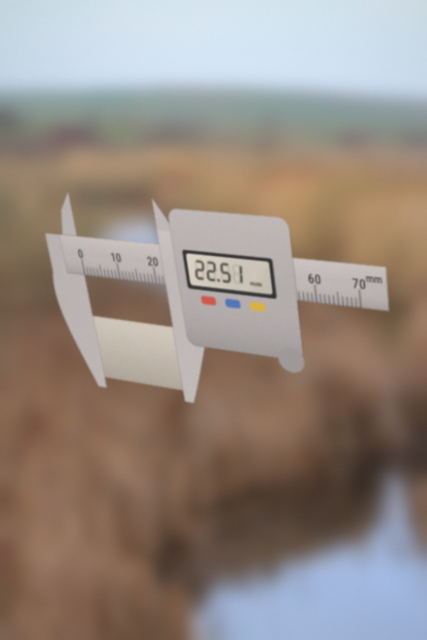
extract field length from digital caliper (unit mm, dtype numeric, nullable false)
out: 22.51 mm
